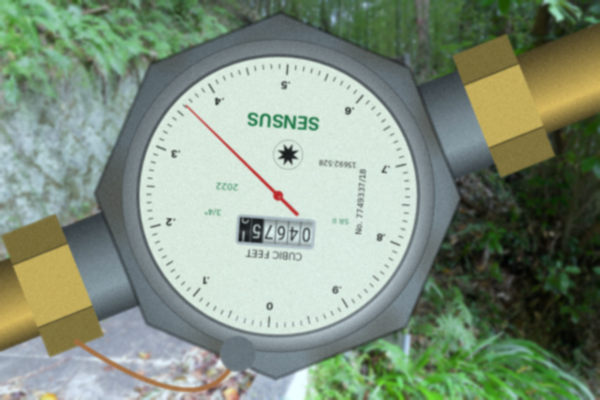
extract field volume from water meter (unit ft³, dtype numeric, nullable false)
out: 46751.36 ft³
